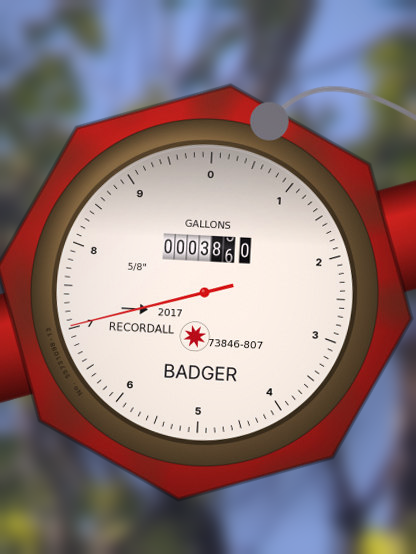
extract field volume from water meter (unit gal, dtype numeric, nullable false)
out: 3857.0 gal
